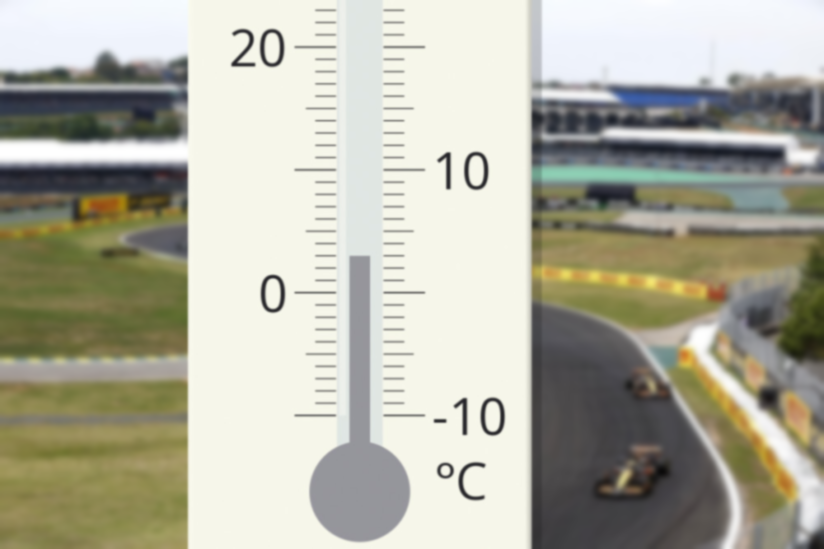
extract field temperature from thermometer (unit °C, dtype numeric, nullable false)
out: 3 °C
